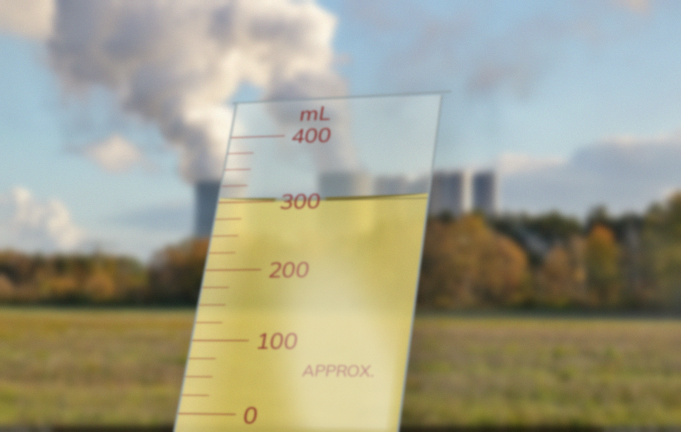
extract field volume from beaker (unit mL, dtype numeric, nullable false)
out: 300 mL
